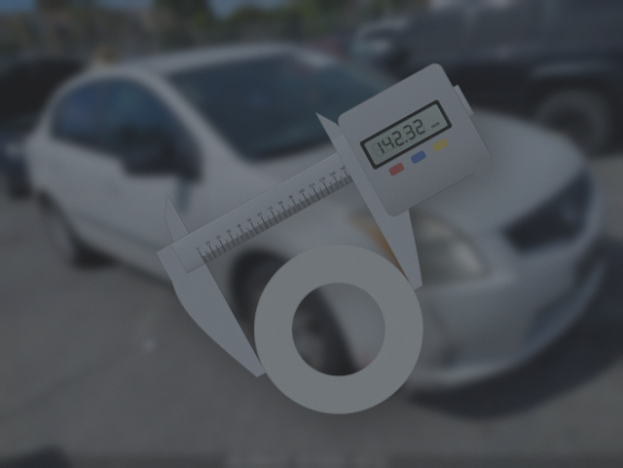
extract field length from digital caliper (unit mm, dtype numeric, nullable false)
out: 142.32 mm
